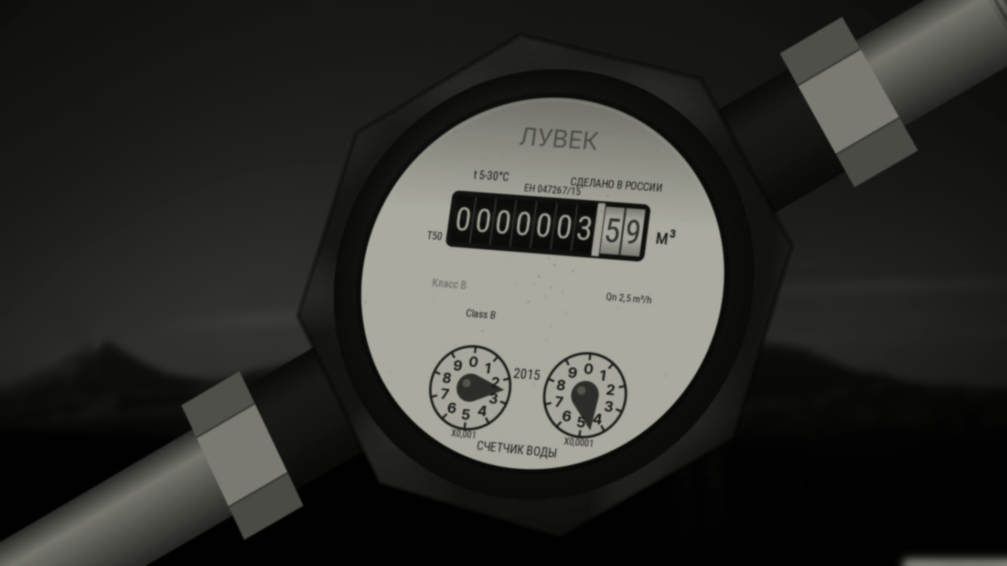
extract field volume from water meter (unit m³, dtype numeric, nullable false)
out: 3.5924 m³
